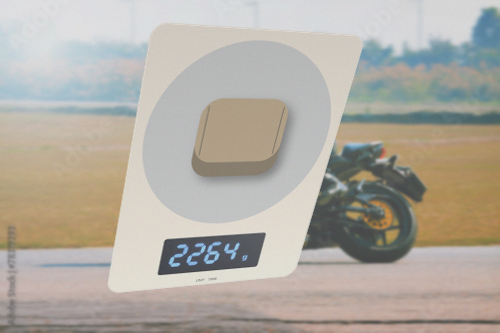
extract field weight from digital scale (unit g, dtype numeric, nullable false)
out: 2264 g
